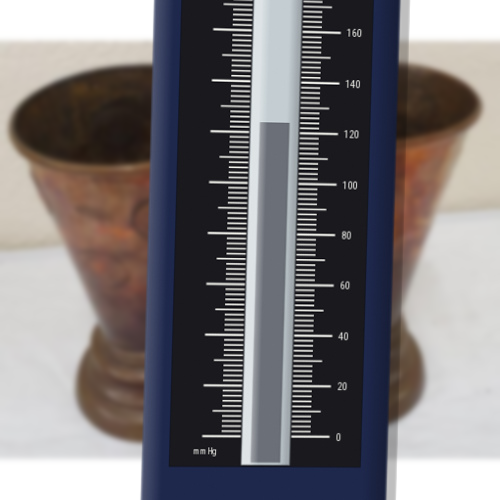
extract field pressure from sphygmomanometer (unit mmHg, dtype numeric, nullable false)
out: 124 mmHg
